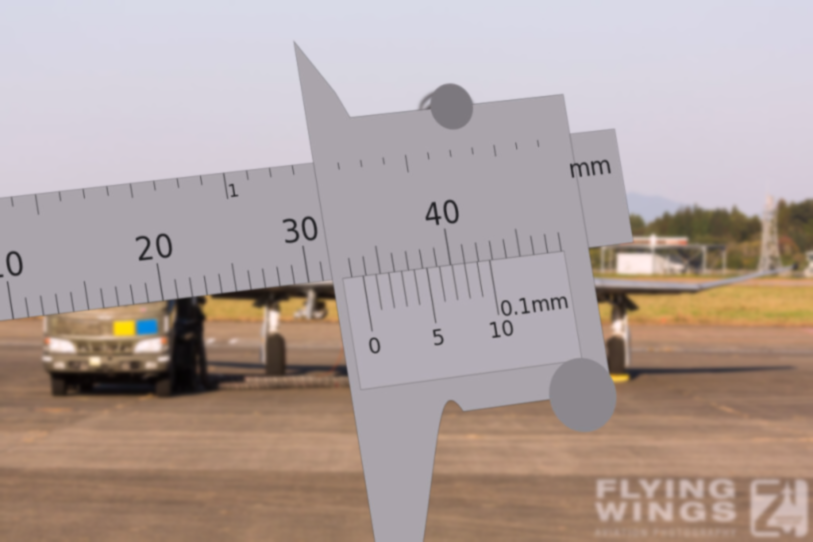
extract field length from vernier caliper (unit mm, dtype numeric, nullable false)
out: 33.8 mm
